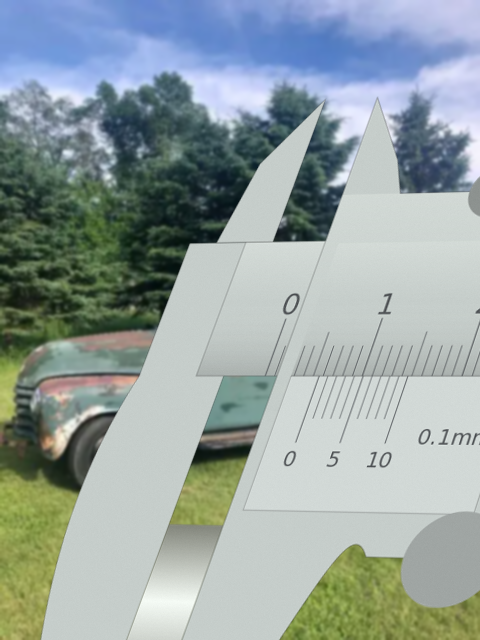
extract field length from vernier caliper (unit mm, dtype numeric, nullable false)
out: 5.6 mm
